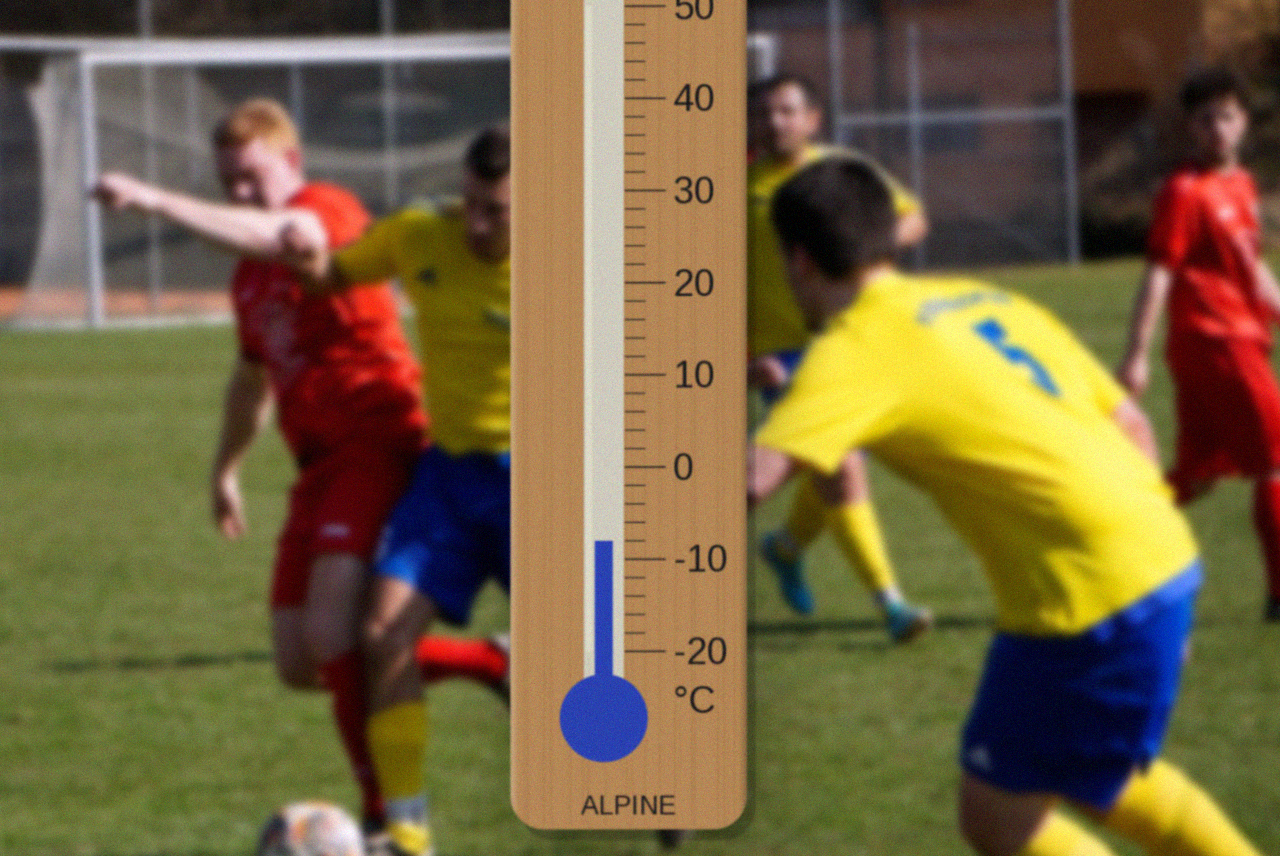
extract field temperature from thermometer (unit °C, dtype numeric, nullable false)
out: -8 °C
